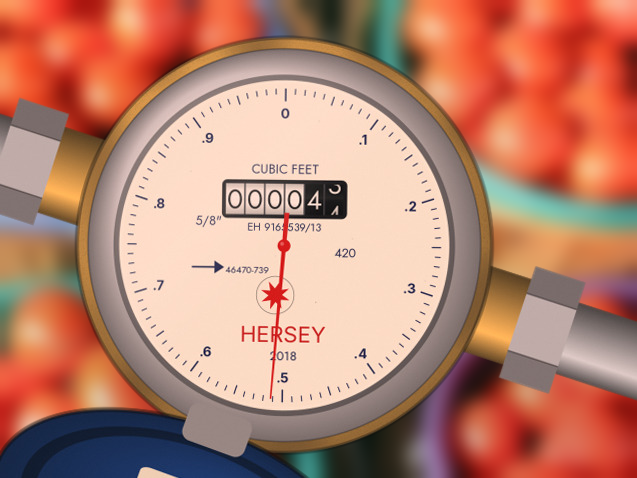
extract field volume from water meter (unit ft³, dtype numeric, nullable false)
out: 43.51 ft³
